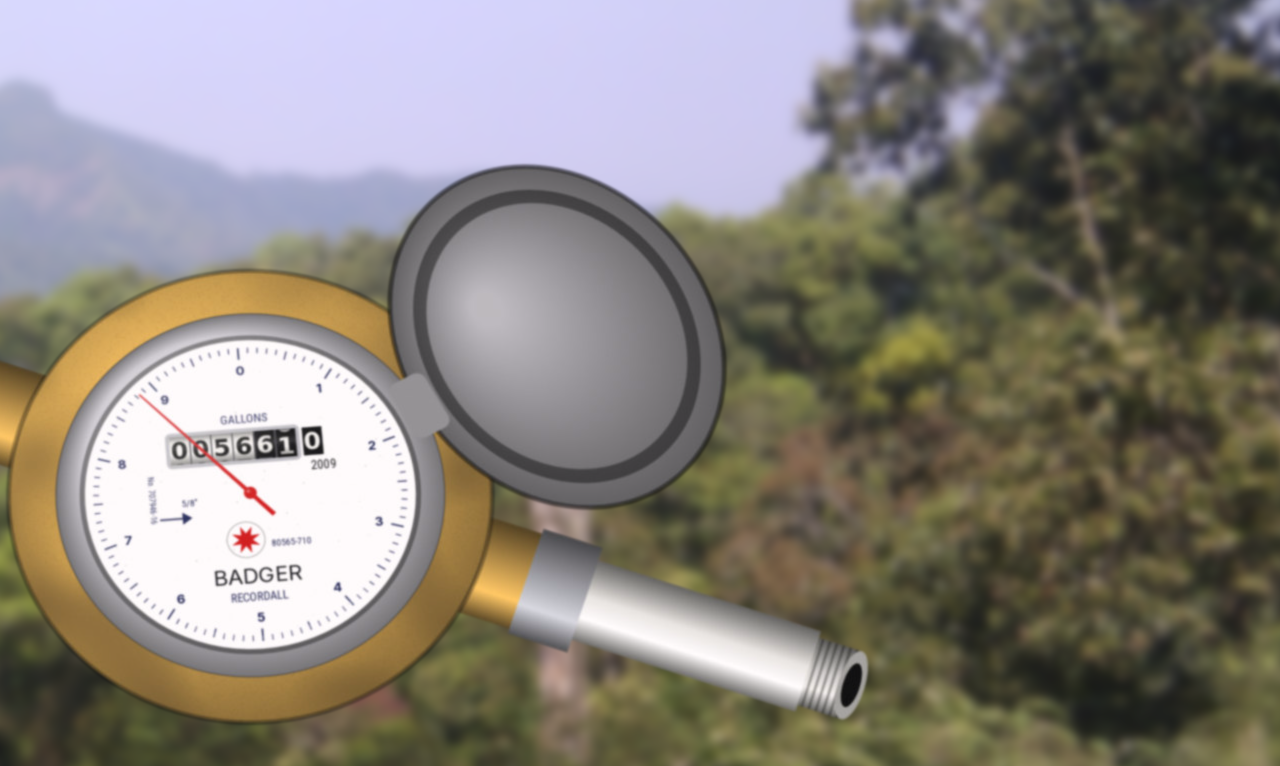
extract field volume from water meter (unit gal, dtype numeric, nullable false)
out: 56608.8 gal
